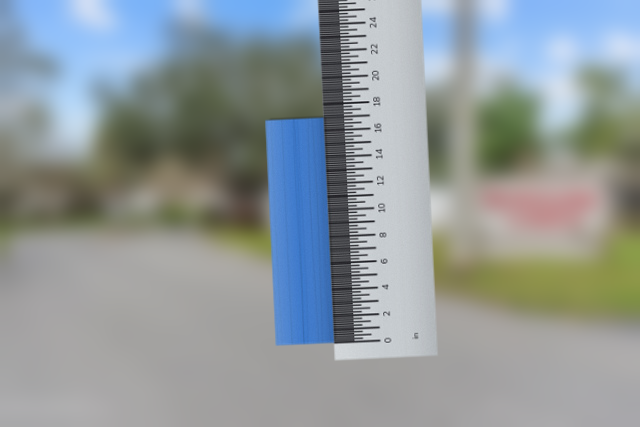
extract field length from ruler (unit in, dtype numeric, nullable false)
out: 17 in
